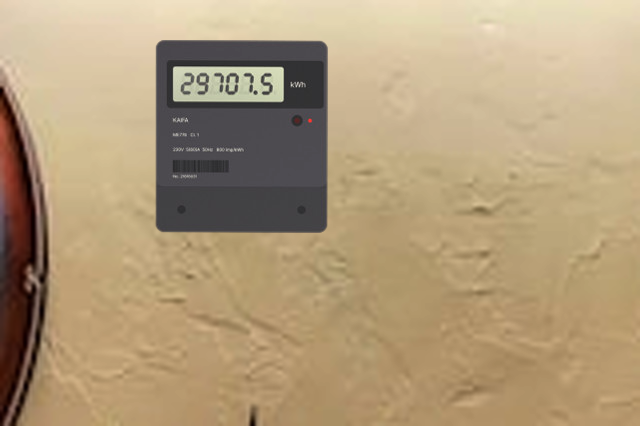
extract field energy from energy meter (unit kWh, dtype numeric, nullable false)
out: 29707.5 kWh
